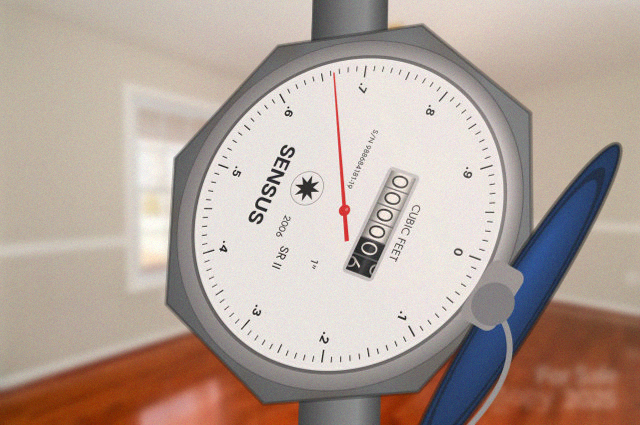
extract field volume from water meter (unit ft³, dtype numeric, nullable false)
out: 5.66 ft³
